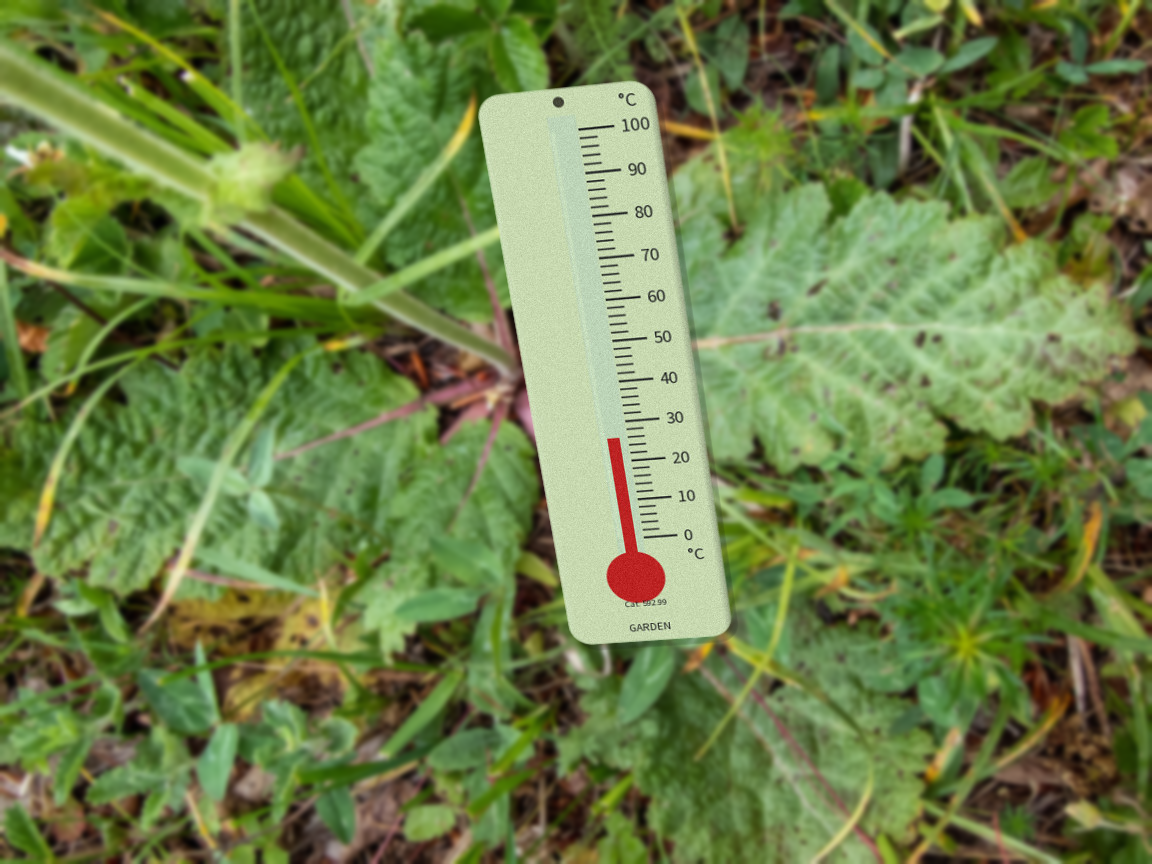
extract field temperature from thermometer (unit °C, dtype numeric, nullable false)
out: 26 °C
